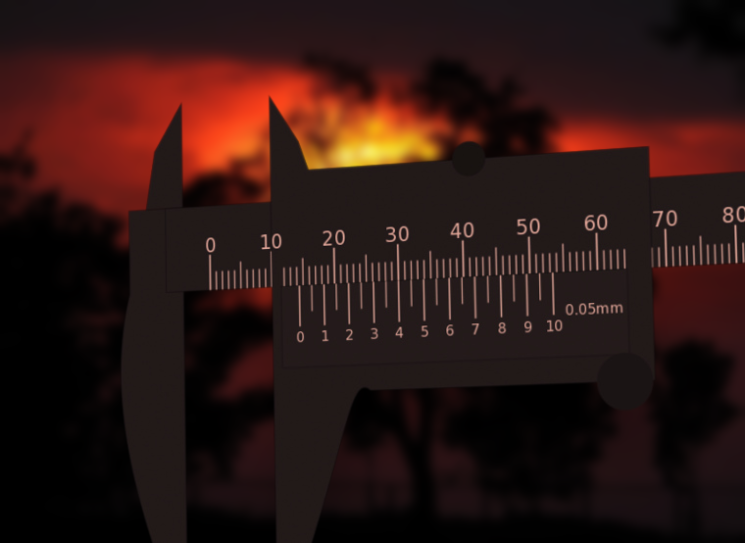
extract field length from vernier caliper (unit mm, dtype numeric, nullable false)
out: 14.4 mm
